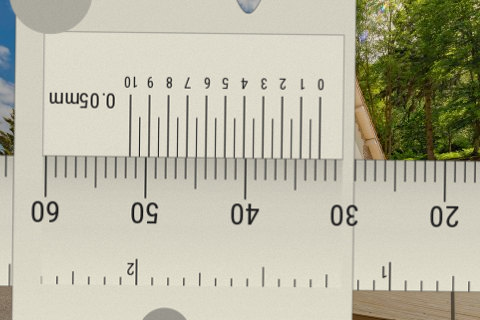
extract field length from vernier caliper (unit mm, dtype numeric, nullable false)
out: 32.6 mm
